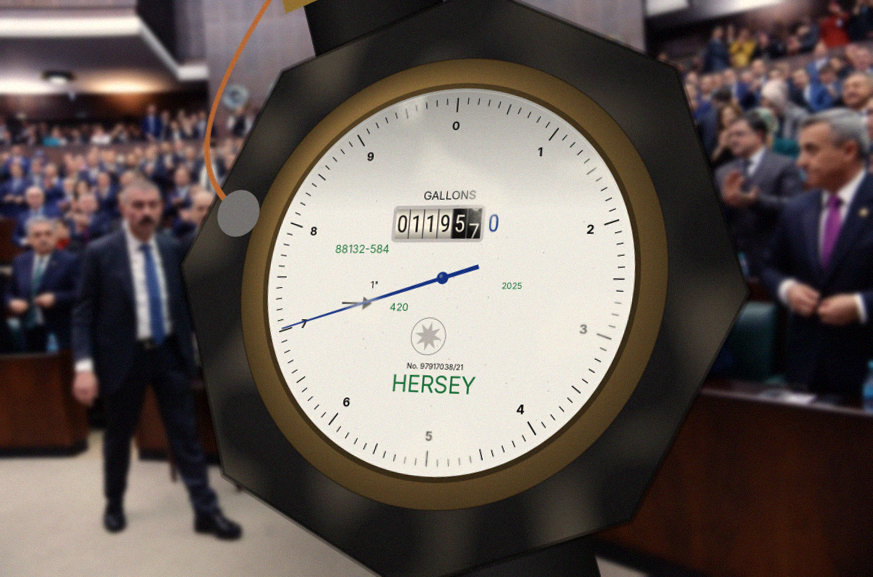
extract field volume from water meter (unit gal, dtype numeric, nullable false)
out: 119567.0 gal
